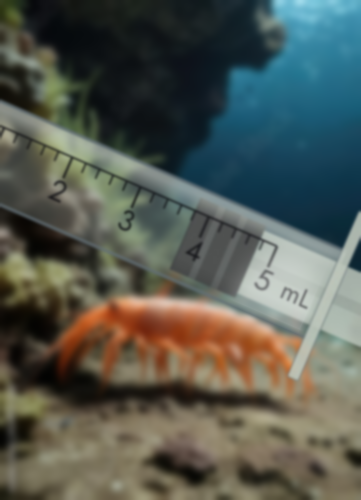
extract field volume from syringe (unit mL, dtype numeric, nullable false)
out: 3.8 mL
